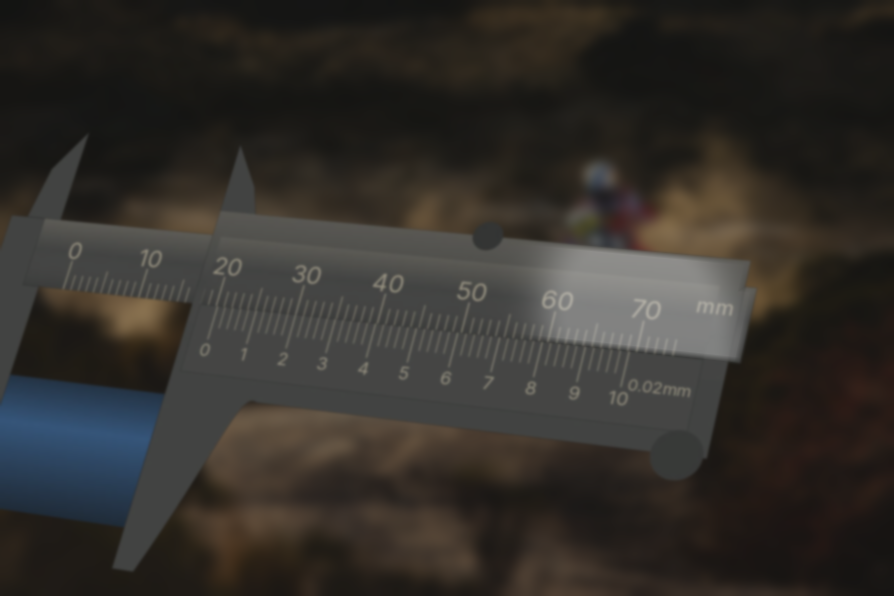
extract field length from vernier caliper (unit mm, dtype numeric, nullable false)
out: 20.2 mm
